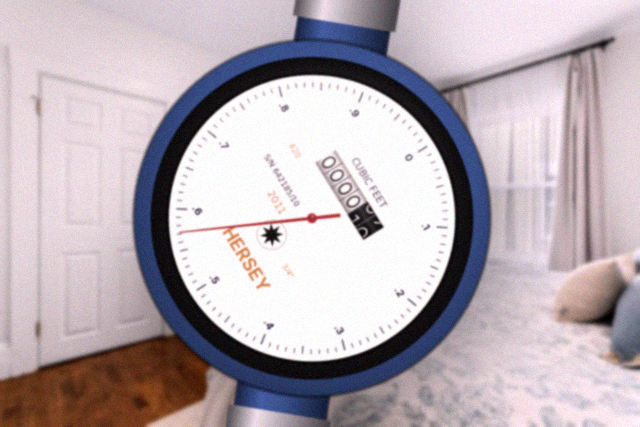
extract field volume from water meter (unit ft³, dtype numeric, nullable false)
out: 9.57 ft³
